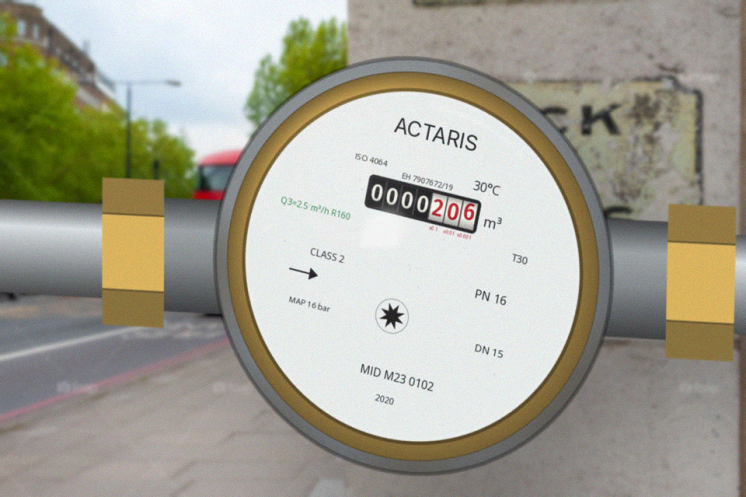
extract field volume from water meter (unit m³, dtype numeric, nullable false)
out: 0.206 m³
